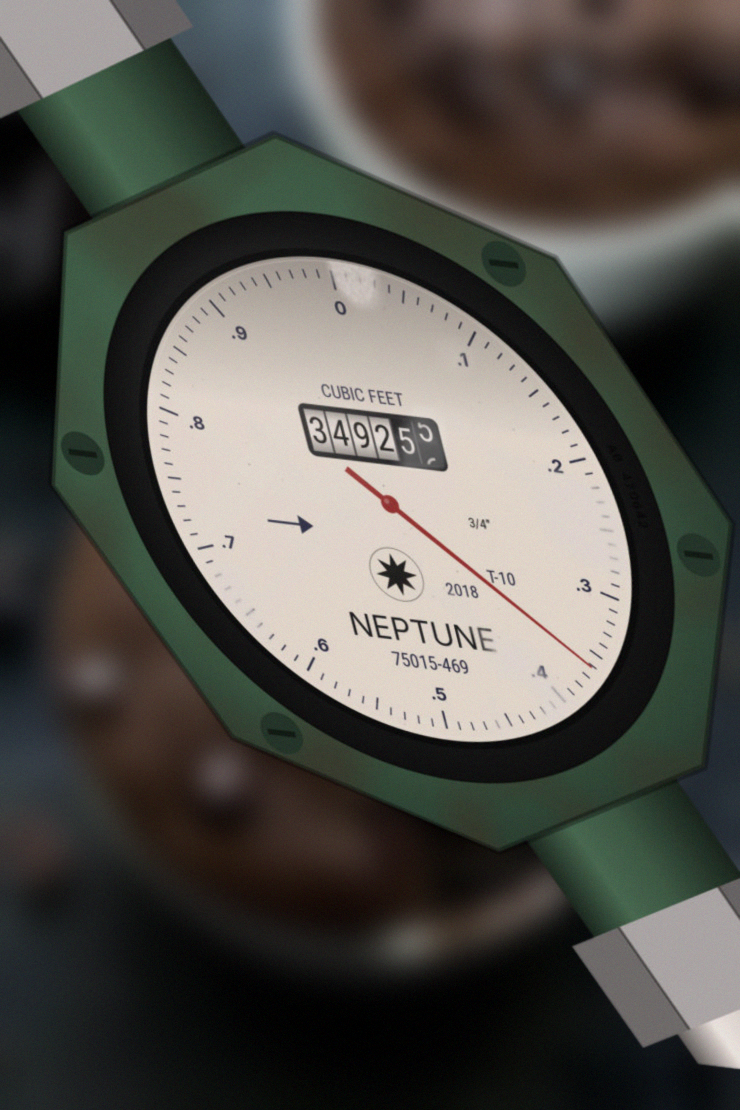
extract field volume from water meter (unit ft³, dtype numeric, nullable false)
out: 349255.36 ft³
